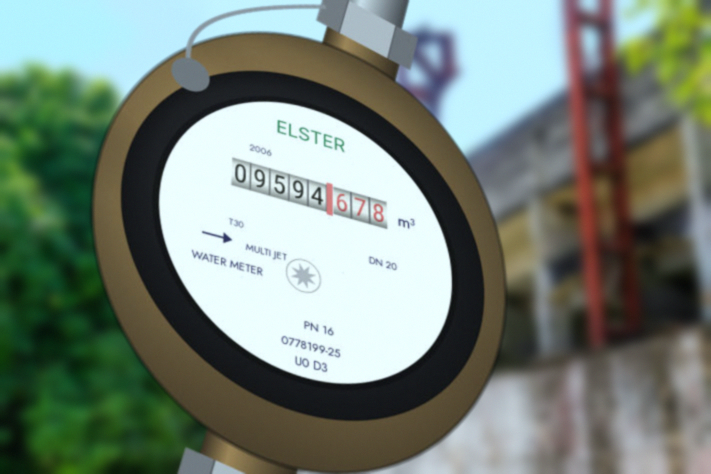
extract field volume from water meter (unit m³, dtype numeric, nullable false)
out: 9594.678 m³
